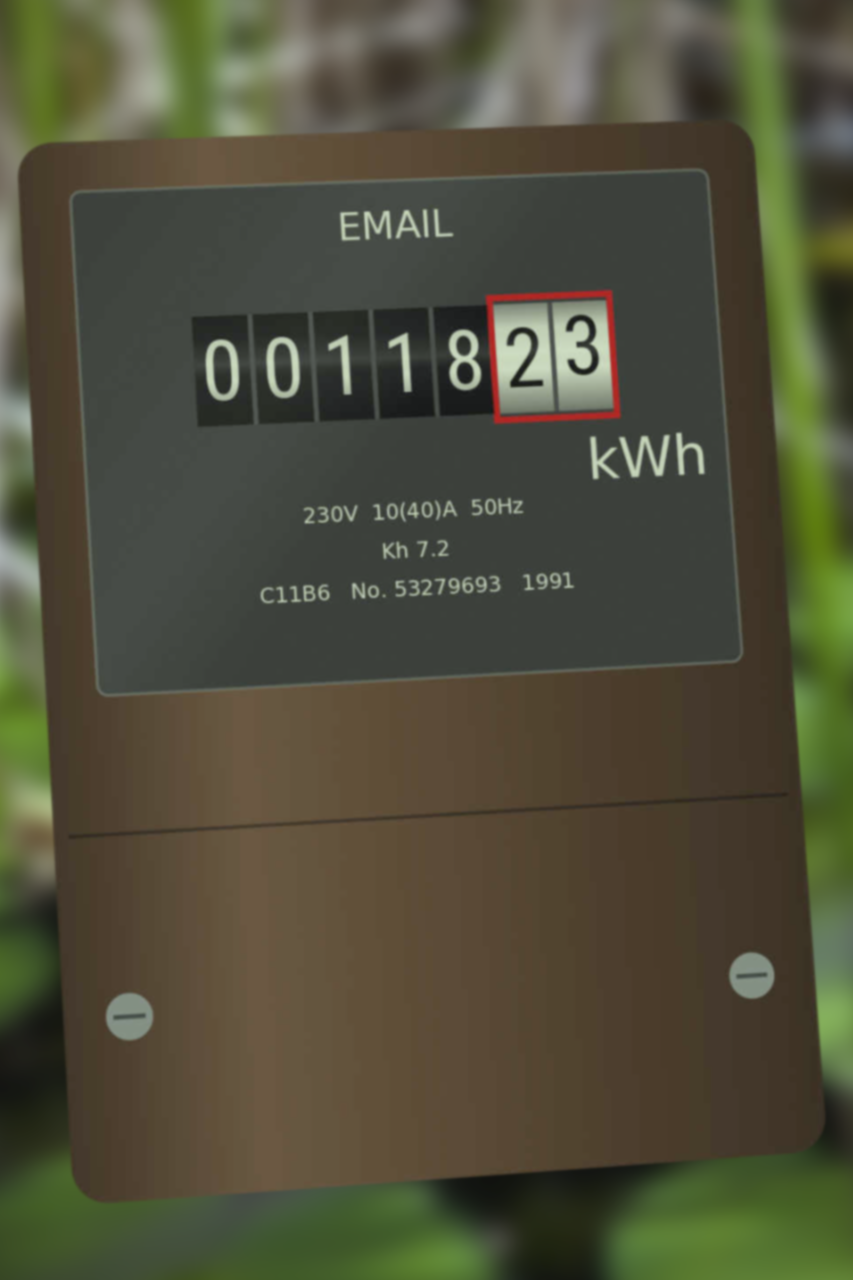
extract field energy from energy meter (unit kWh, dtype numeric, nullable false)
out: 118.23 kWh
